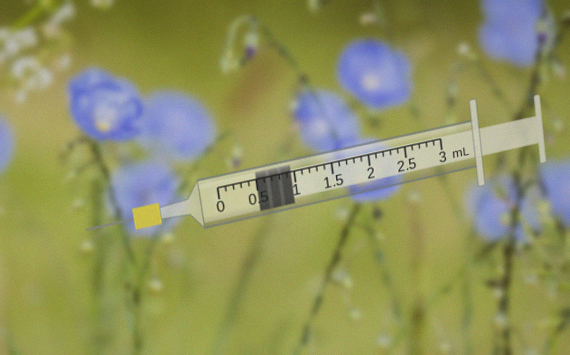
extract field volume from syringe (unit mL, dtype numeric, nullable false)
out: 0.5 mL
